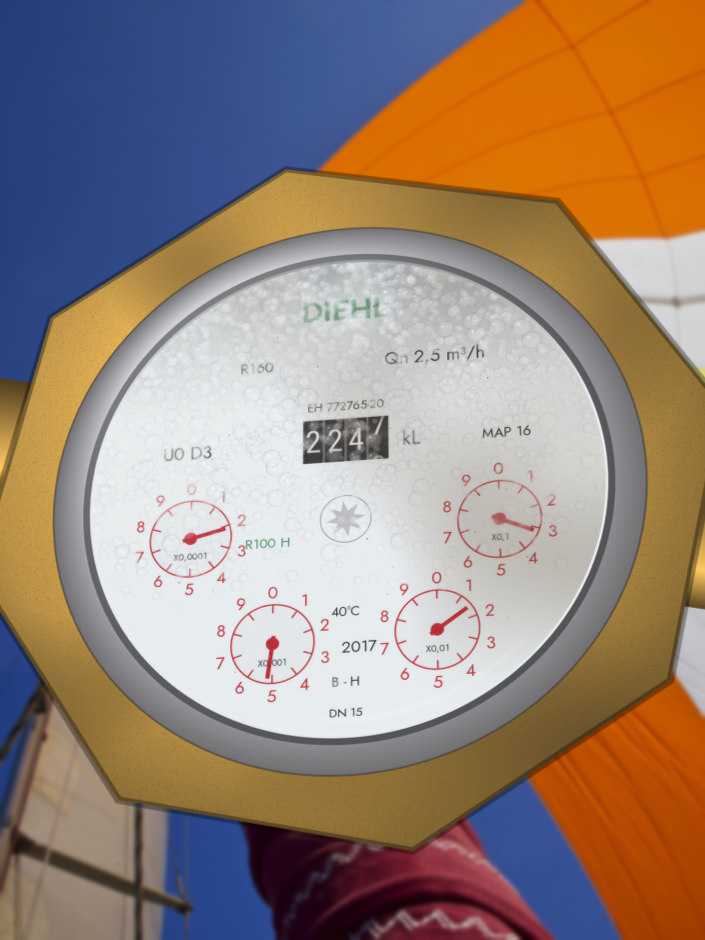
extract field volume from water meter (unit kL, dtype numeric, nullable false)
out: 2247.3152 kL
